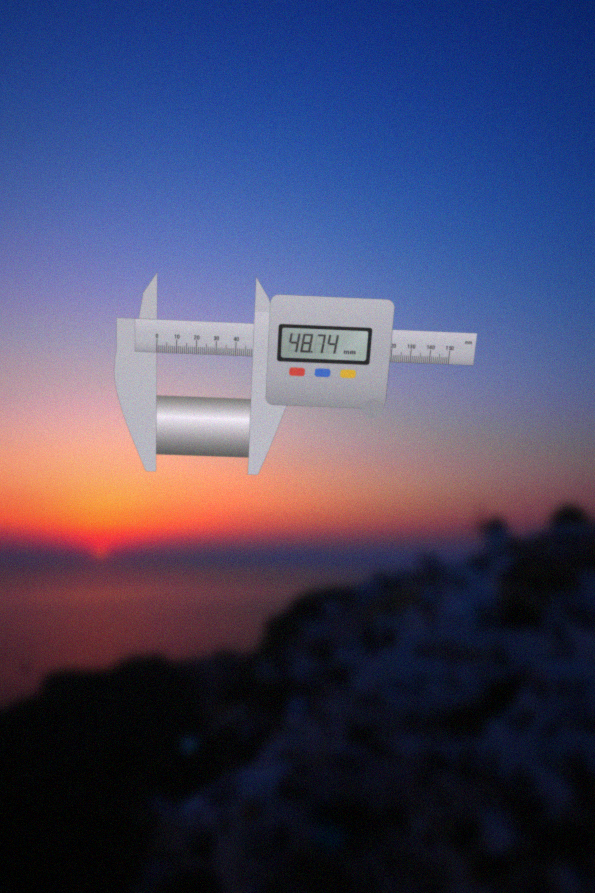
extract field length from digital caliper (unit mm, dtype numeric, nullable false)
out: 48.74 mm
